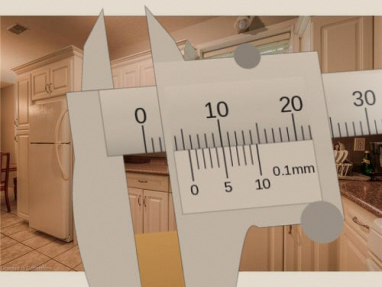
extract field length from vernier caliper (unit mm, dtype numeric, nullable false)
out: 5.6 mm
